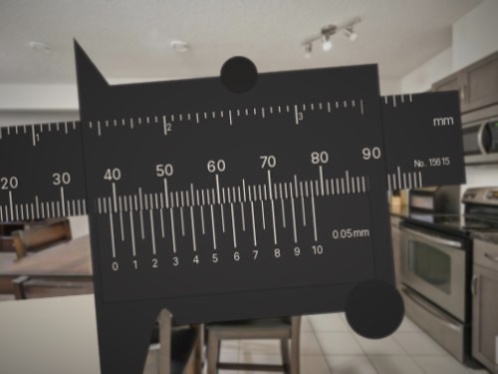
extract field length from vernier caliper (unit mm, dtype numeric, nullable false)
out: 39.0 mm
